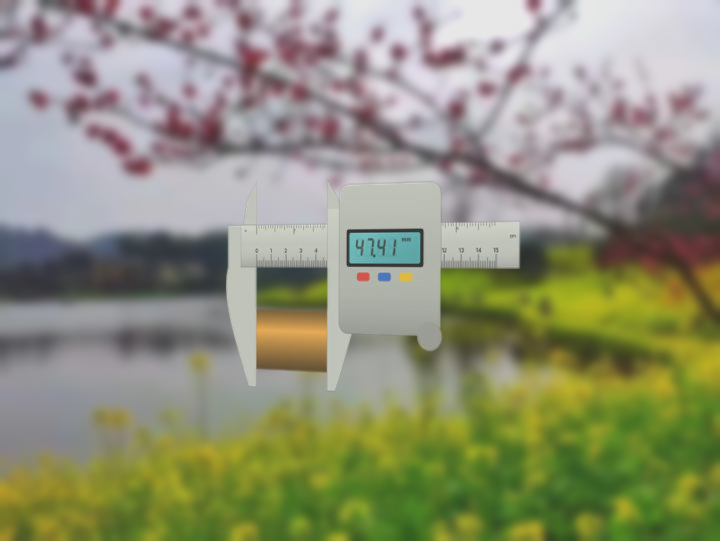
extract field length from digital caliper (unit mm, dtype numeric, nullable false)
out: 47.41 mm
